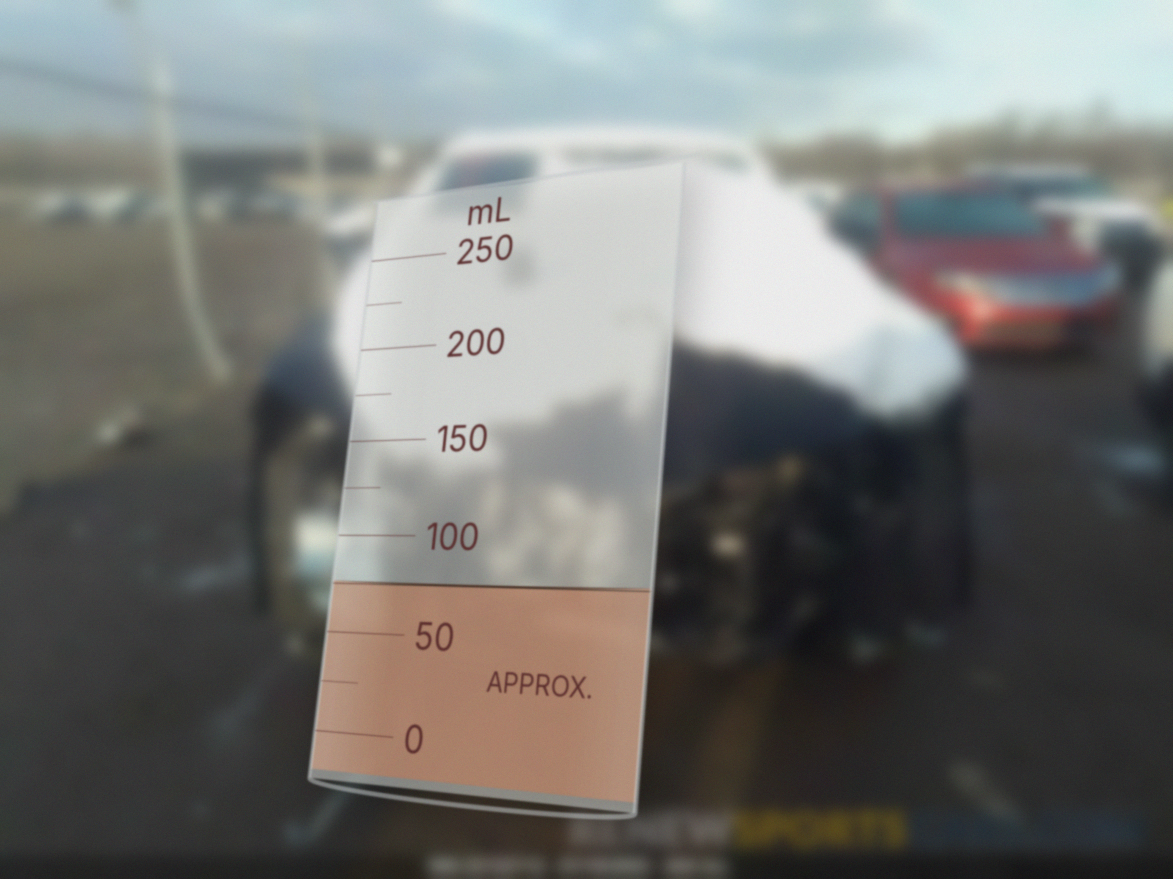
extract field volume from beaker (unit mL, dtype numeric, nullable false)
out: 75 mL
